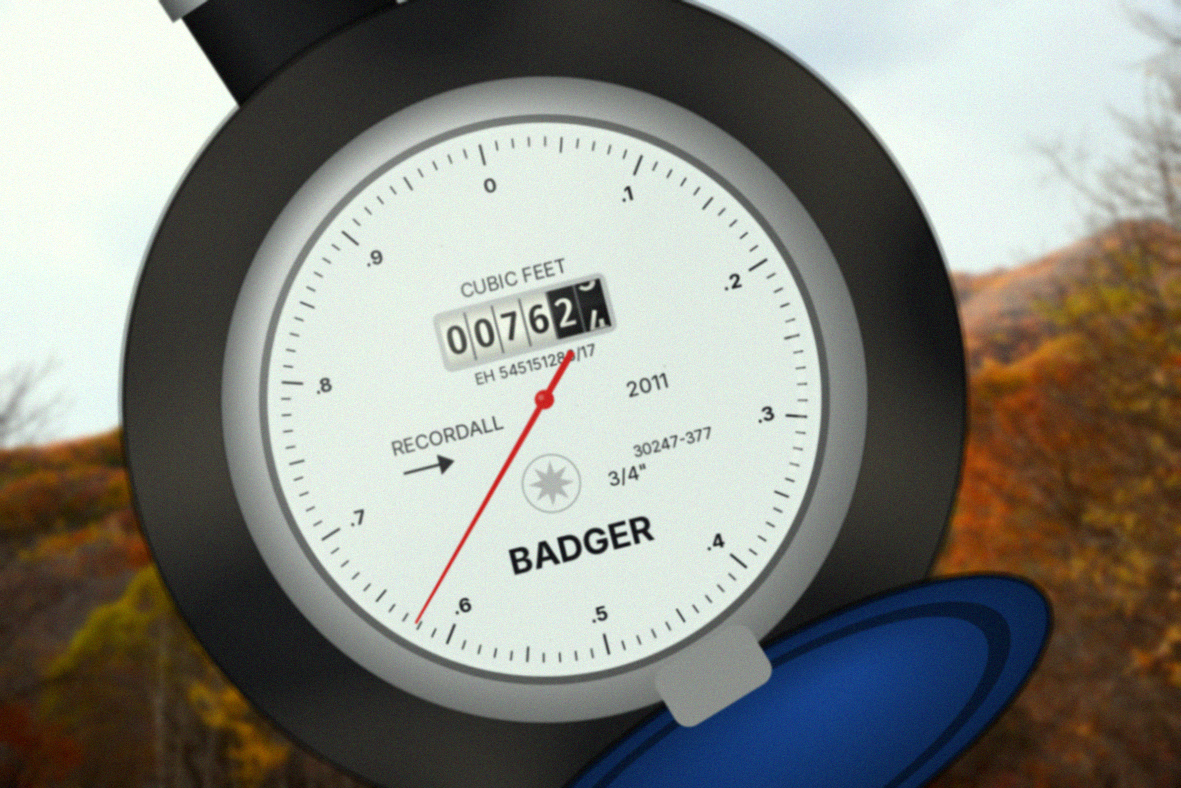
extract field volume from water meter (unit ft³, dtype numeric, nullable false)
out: 7623.62 ft³
